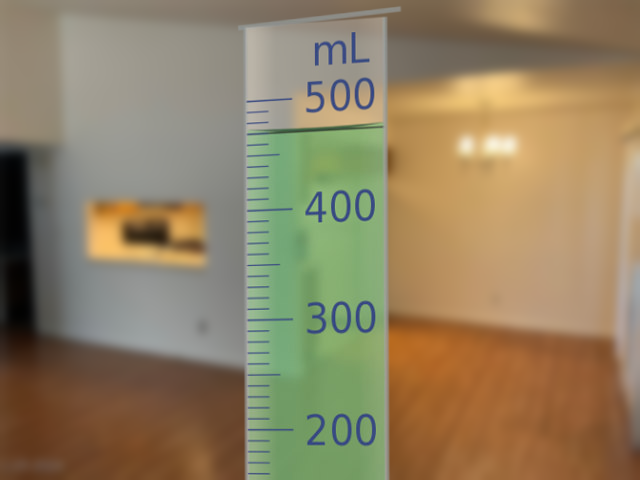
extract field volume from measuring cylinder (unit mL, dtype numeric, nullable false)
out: 470 mL
